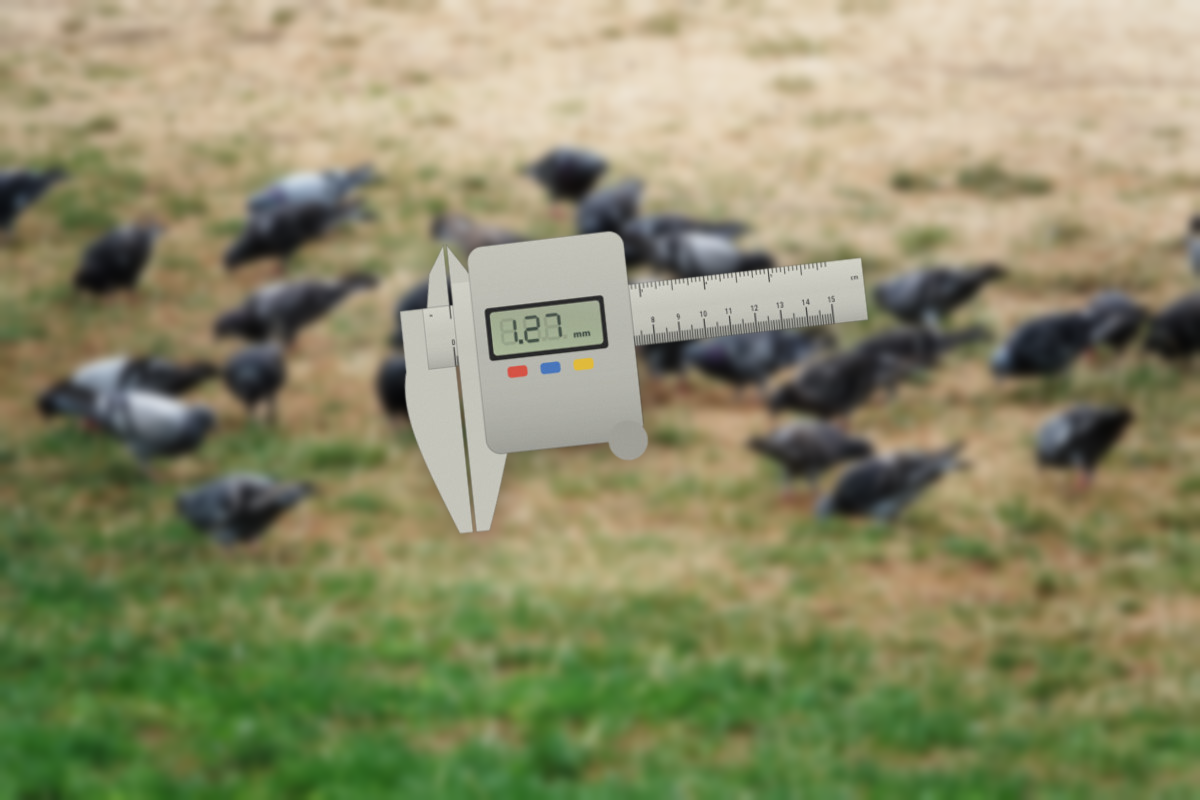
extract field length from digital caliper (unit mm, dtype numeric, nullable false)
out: 1.27 mm
